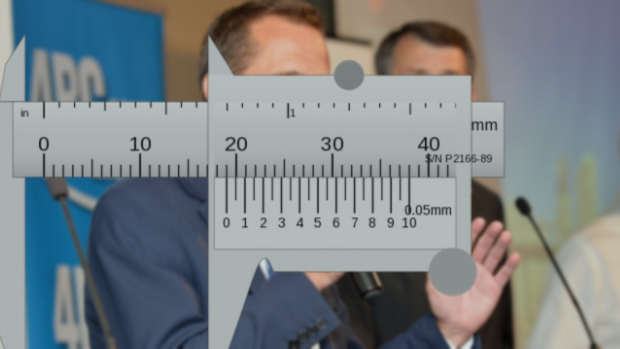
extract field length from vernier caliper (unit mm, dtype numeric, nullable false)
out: 19.0 mm
